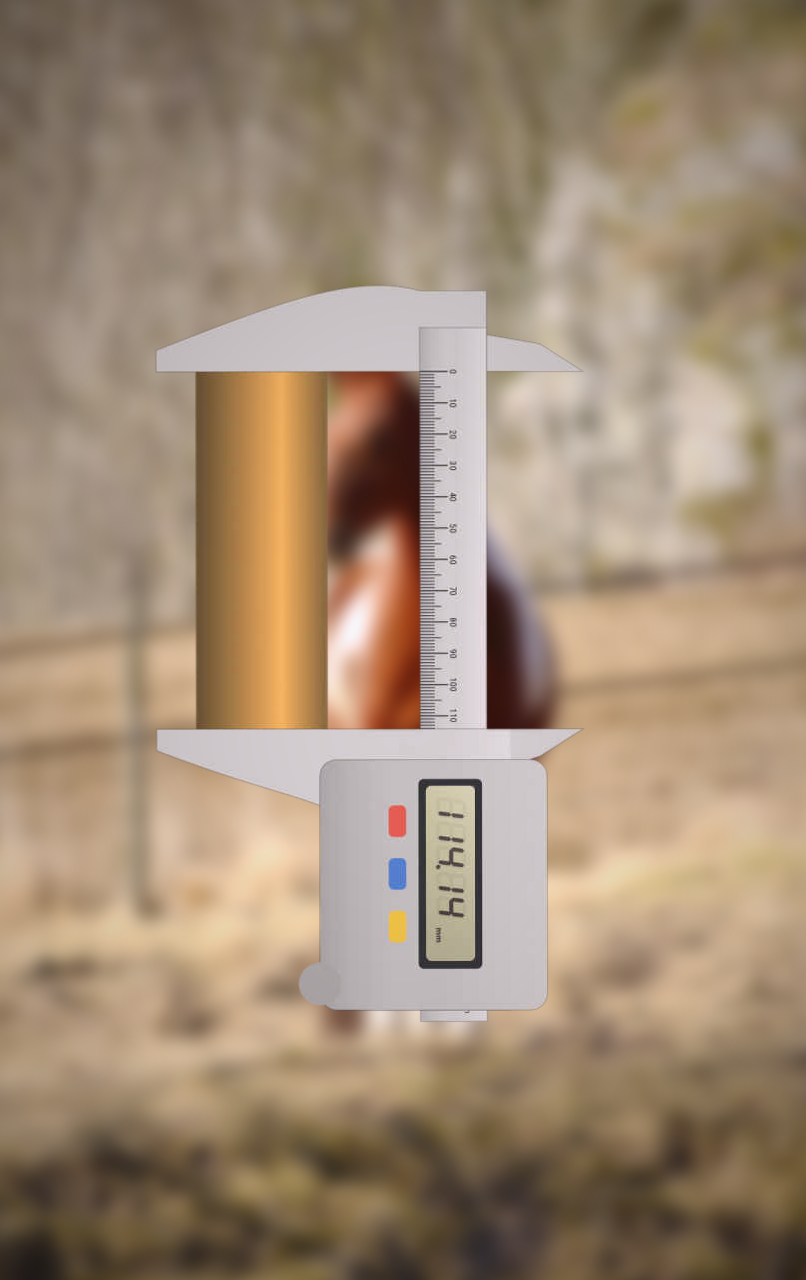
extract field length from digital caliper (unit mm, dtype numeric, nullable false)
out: 114.14 mm
